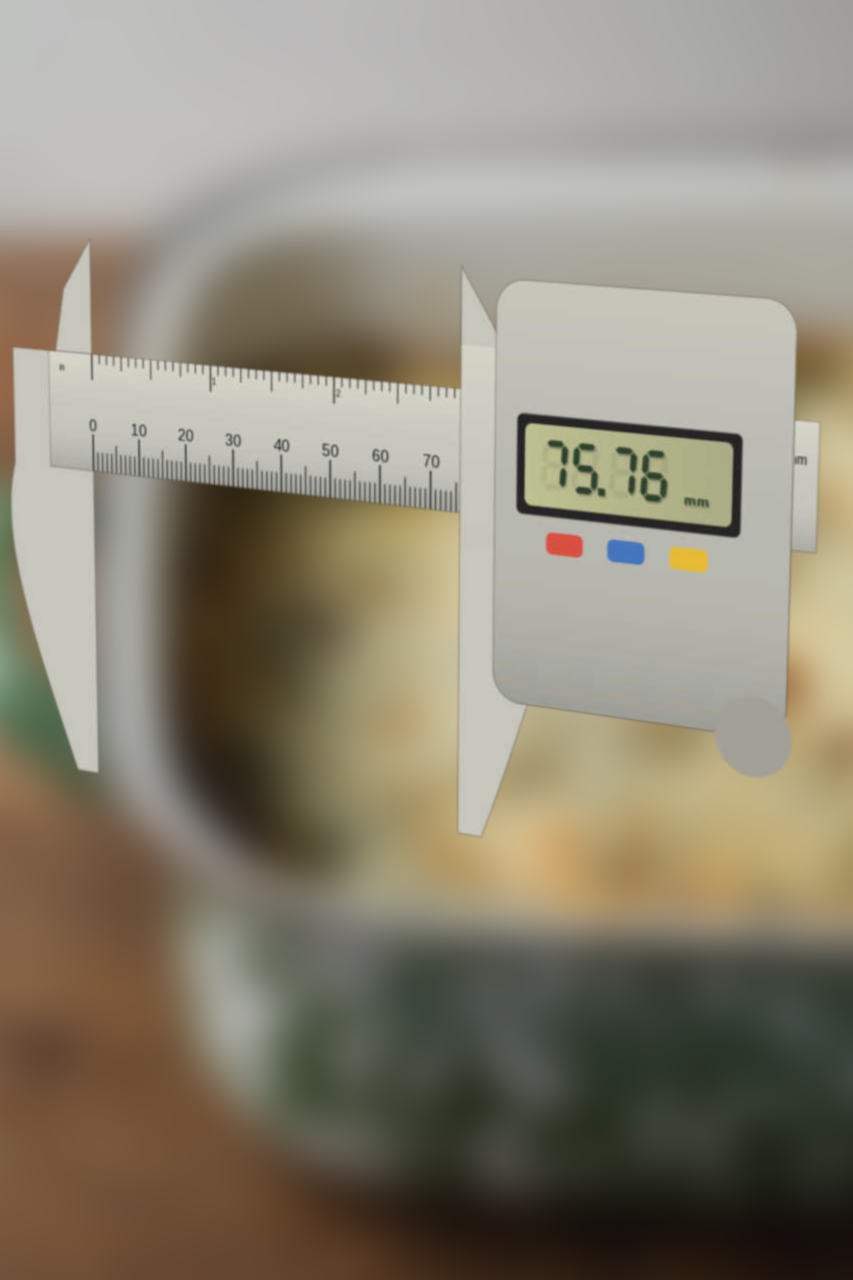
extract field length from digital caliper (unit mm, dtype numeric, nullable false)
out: 75.76 mm
